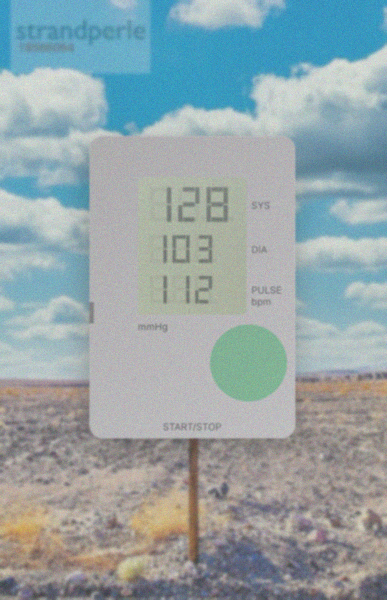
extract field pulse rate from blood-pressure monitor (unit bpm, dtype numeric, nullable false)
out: 112 bpm
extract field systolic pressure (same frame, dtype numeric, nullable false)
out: 128 mmHg
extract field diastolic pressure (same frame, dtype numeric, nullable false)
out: 103 mmHg
